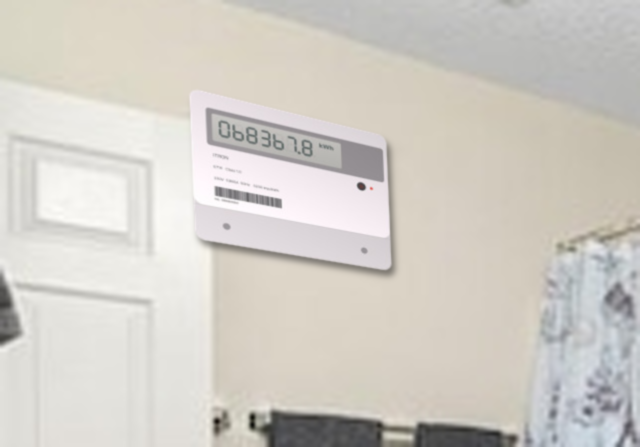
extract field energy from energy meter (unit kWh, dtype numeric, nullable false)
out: 68367.8 kWh
